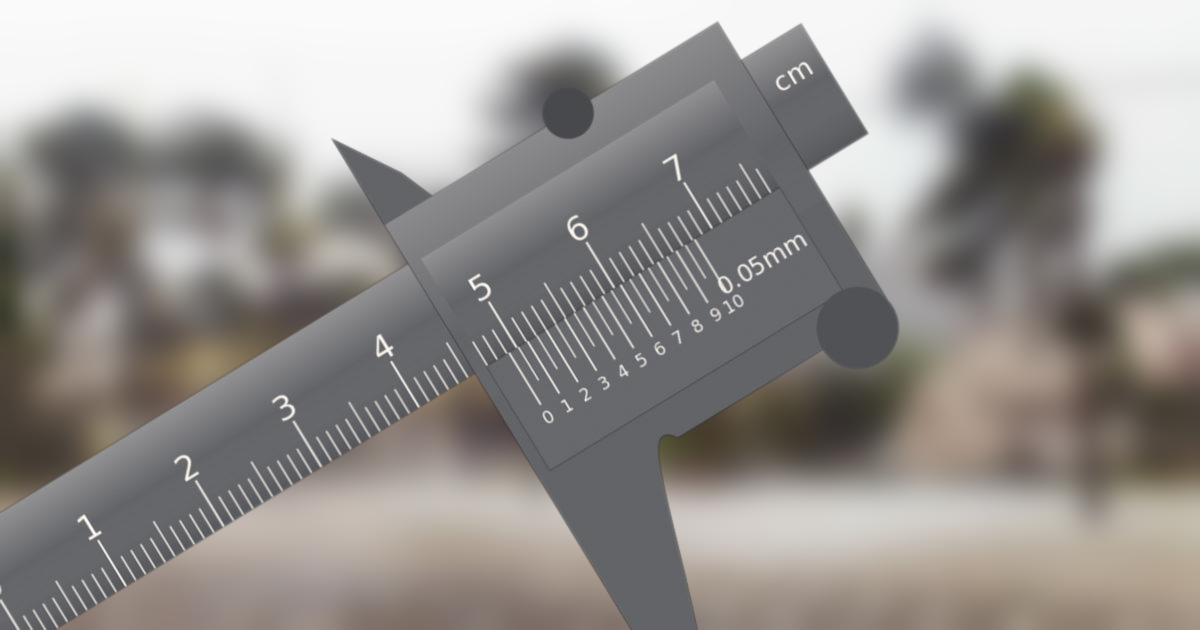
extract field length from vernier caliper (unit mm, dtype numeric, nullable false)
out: 49.2 mm
